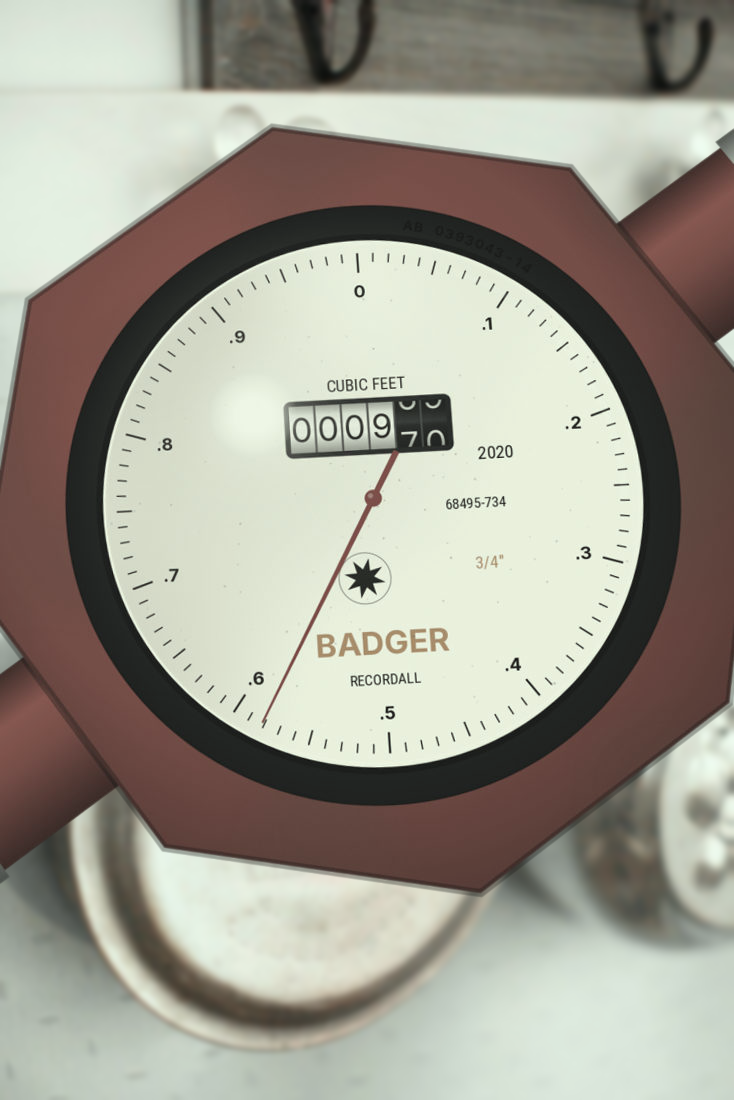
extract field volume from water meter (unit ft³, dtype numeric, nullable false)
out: 969.58 ft³
